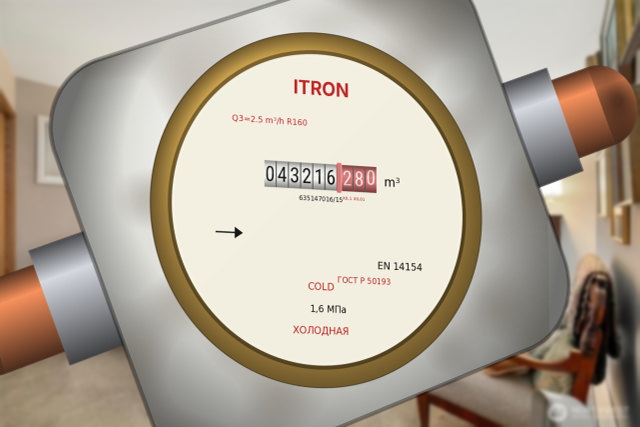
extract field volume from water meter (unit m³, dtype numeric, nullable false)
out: 43216.280 m³
